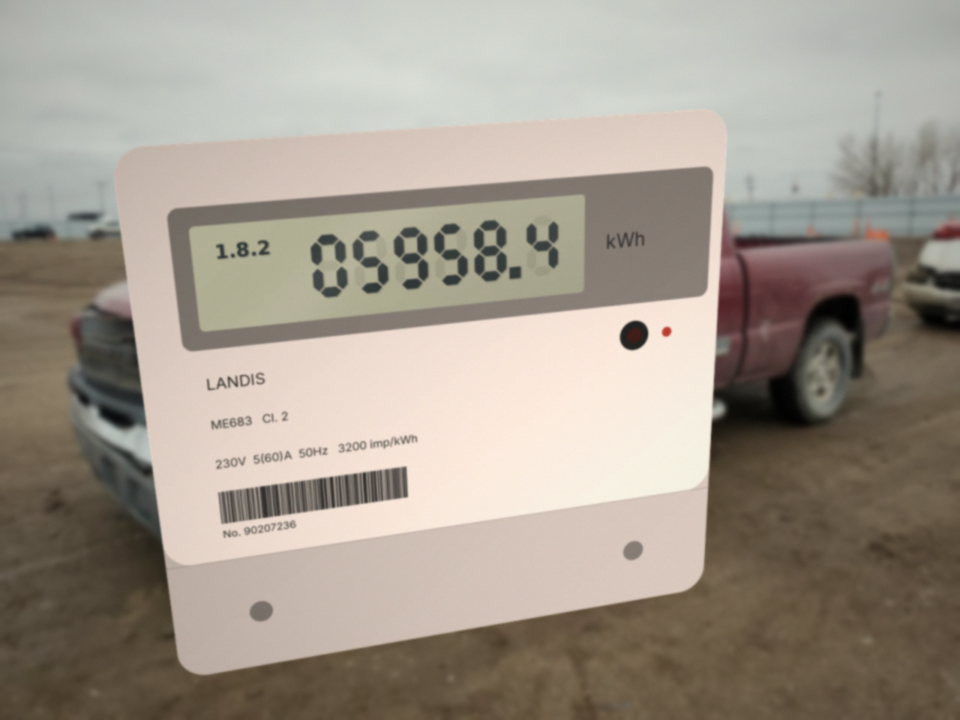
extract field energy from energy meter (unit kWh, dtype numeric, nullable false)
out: 5958.4 kWh
